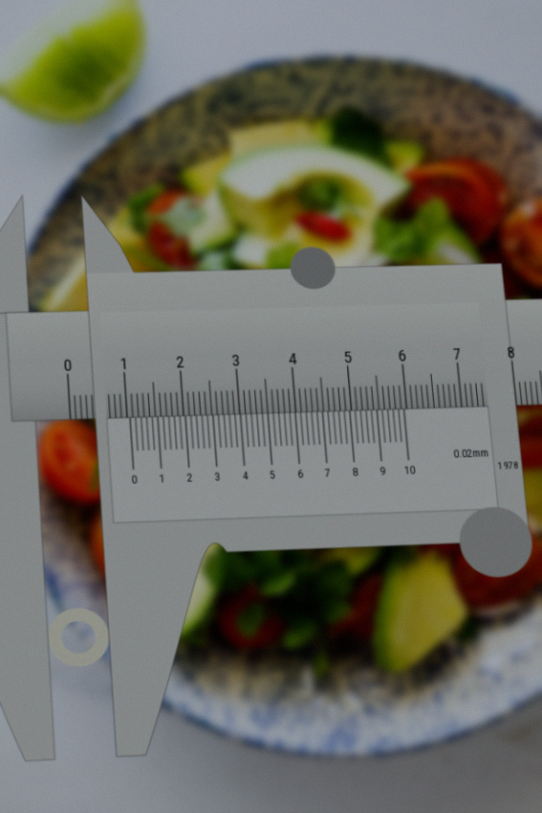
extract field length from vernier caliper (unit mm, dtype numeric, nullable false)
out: 10.5 mm
